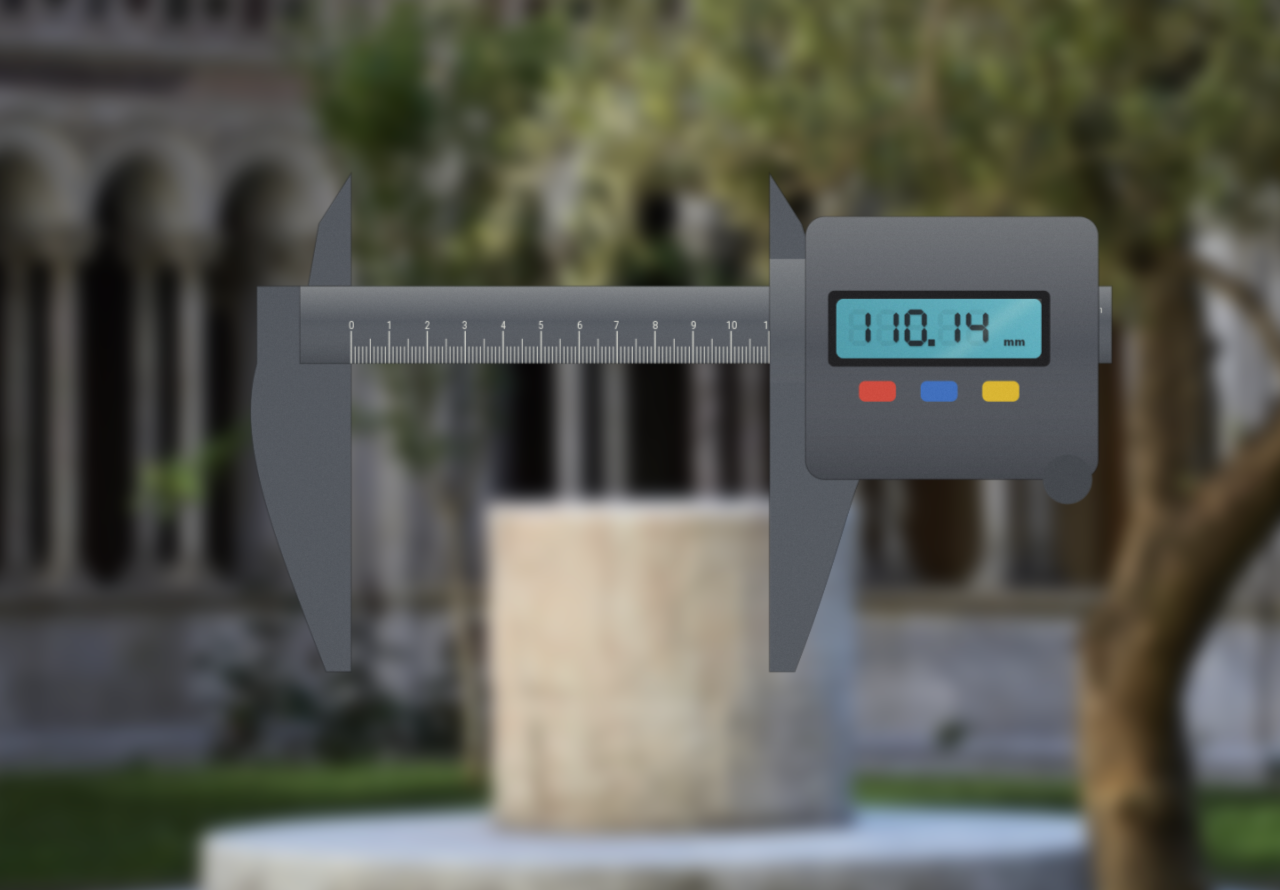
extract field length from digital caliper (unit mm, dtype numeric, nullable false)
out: 110.14 mm
